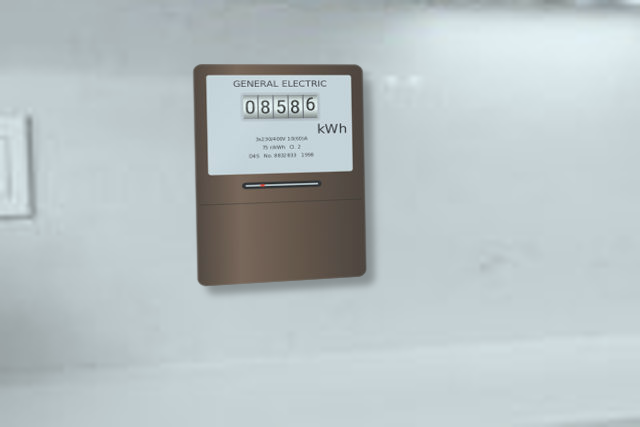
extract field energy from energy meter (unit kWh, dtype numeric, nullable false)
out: 8586 kWh
